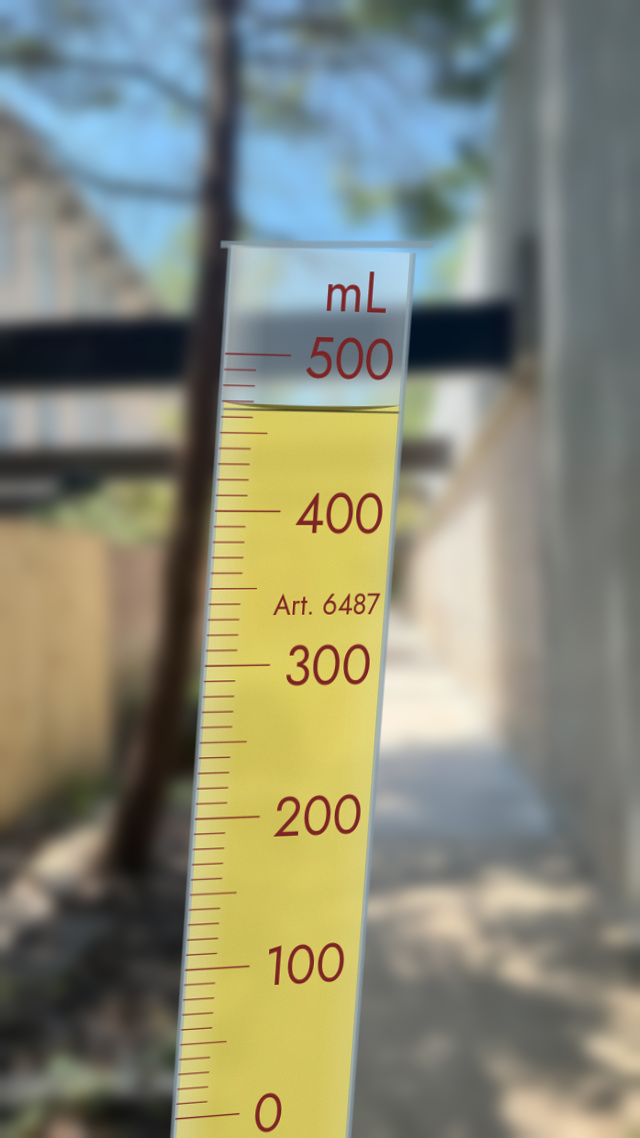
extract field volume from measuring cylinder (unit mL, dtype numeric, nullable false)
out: 465 mL
